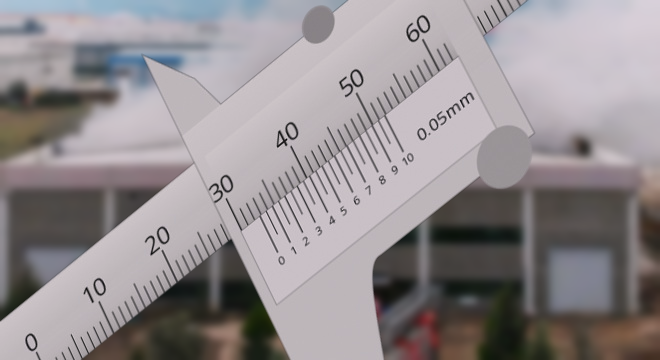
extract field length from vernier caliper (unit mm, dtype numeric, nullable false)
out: 32.8 mm
